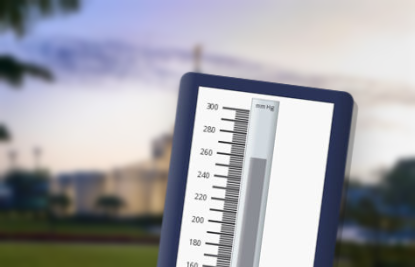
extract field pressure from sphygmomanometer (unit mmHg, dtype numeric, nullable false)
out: 260 mmHg
